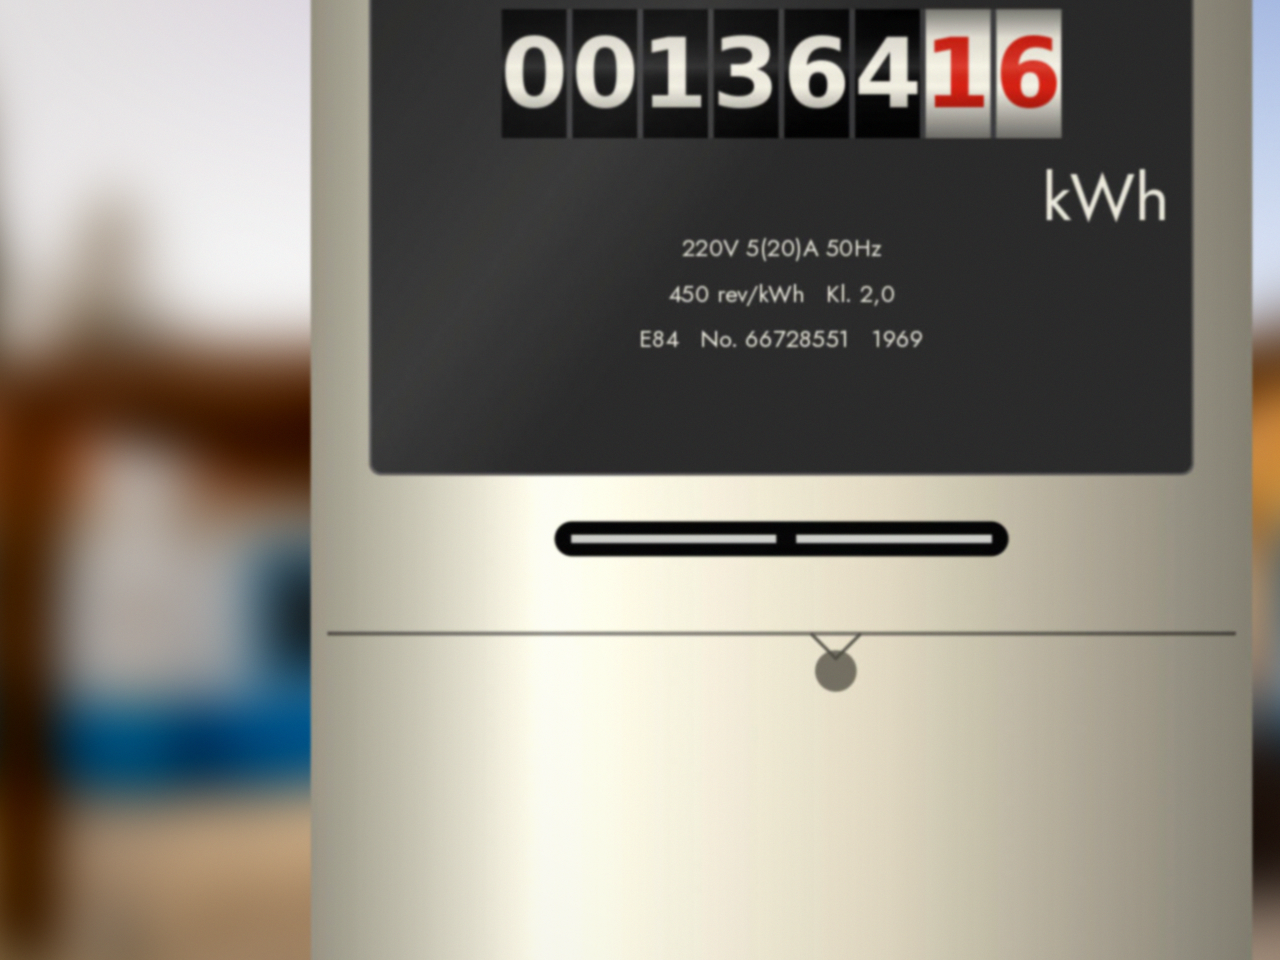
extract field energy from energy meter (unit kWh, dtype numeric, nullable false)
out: 1364.16 kWh
